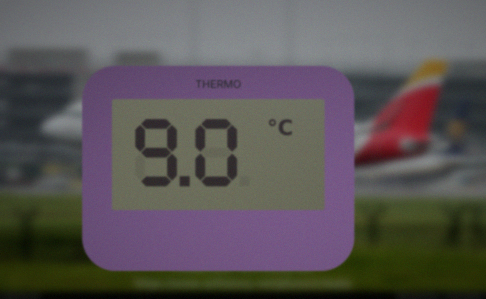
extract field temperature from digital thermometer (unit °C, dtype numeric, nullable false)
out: 9.0 °C
